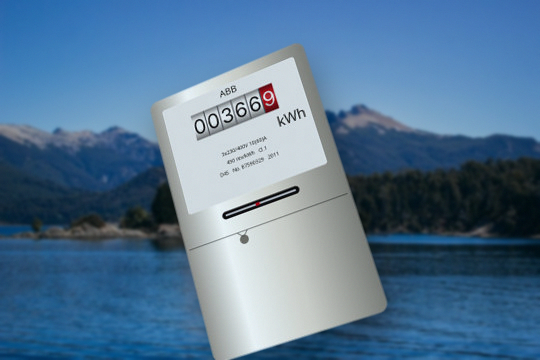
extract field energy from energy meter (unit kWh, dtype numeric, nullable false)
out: 366.9 kWh
